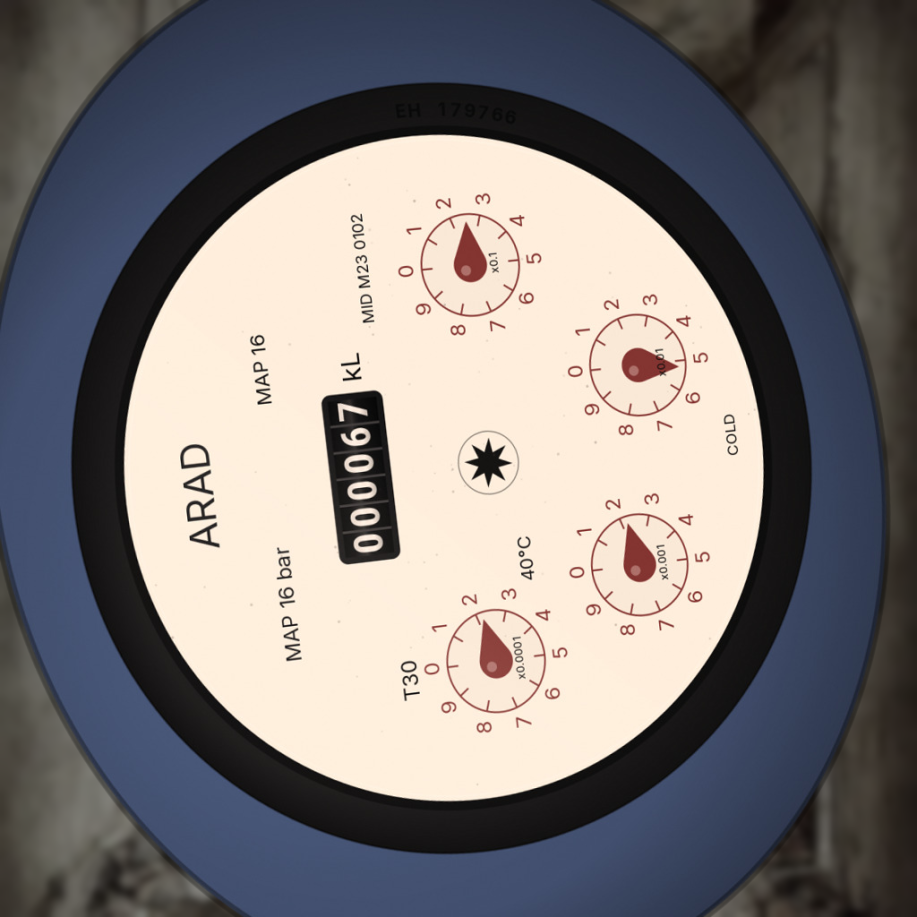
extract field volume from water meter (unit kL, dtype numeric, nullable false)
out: 67.2522 kL
